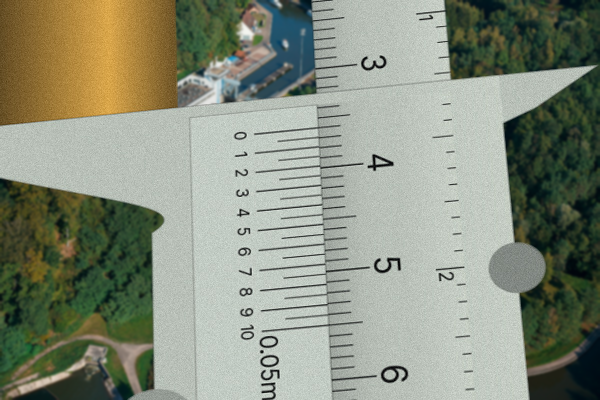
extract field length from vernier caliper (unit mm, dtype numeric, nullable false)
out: 36.0 mm
